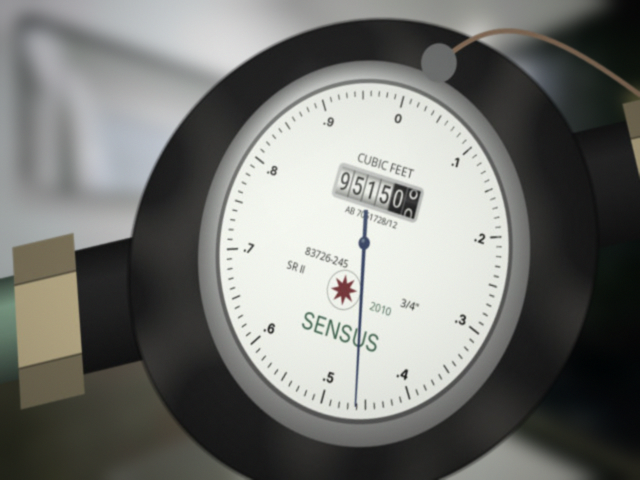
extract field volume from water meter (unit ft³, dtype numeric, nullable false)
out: 951508.46 ft³
